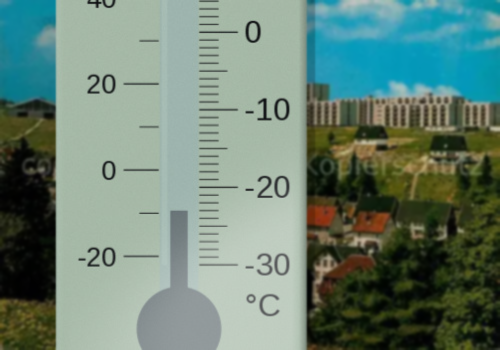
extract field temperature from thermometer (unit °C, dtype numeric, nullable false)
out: -23 °C
